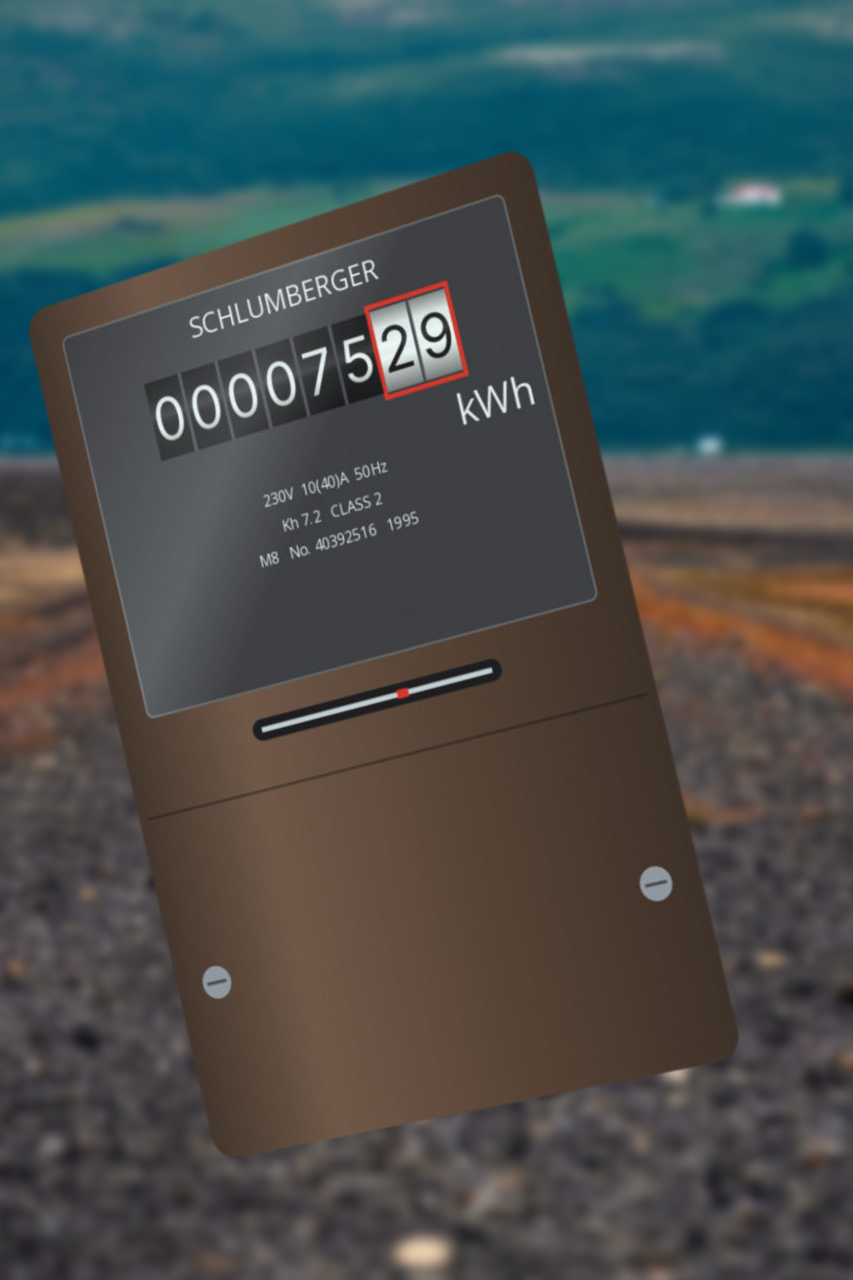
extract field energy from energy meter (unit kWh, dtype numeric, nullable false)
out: 75.29 kWh
